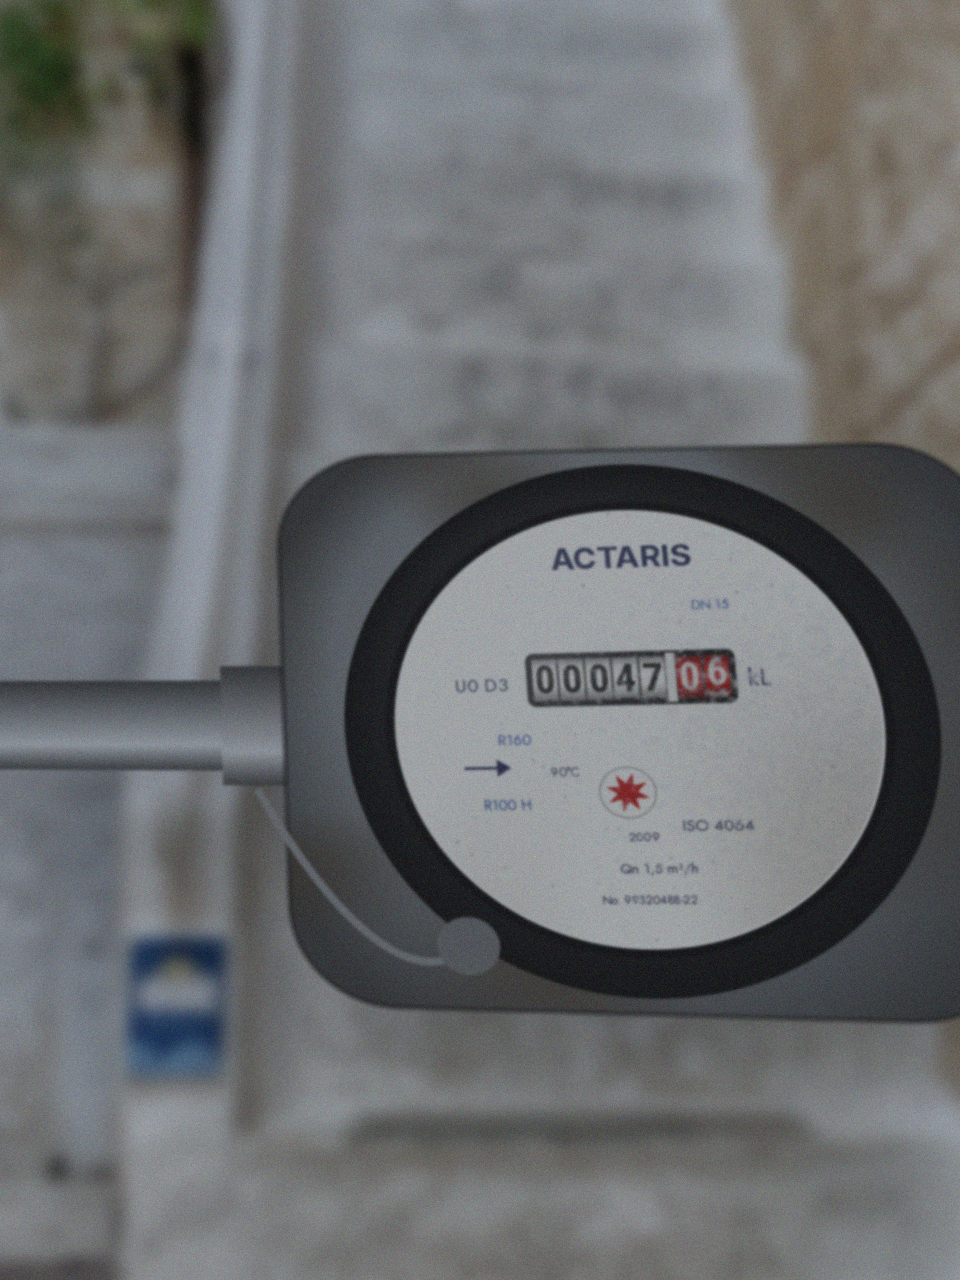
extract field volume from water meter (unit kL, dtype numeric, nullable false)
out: 47.06 kL
